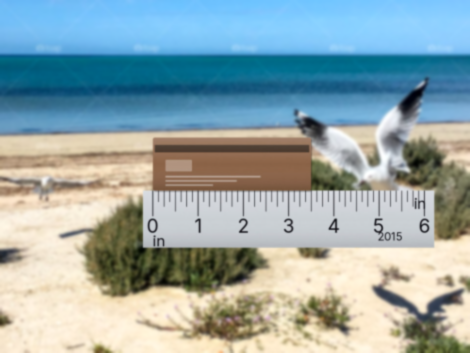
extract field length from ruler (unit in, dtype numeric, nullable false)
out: 3.5 in
